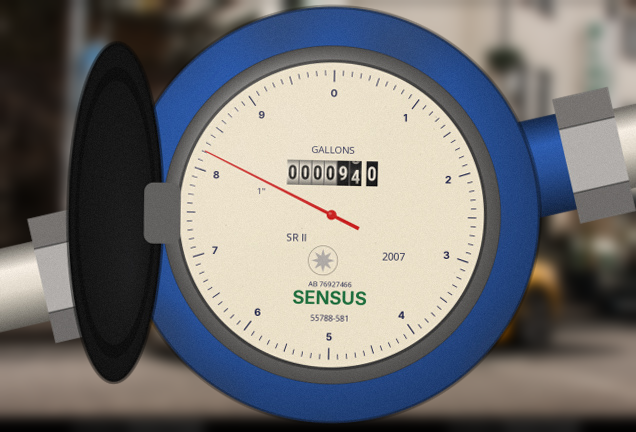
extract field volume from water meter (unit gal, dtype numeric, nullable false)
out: 938.2 gal
